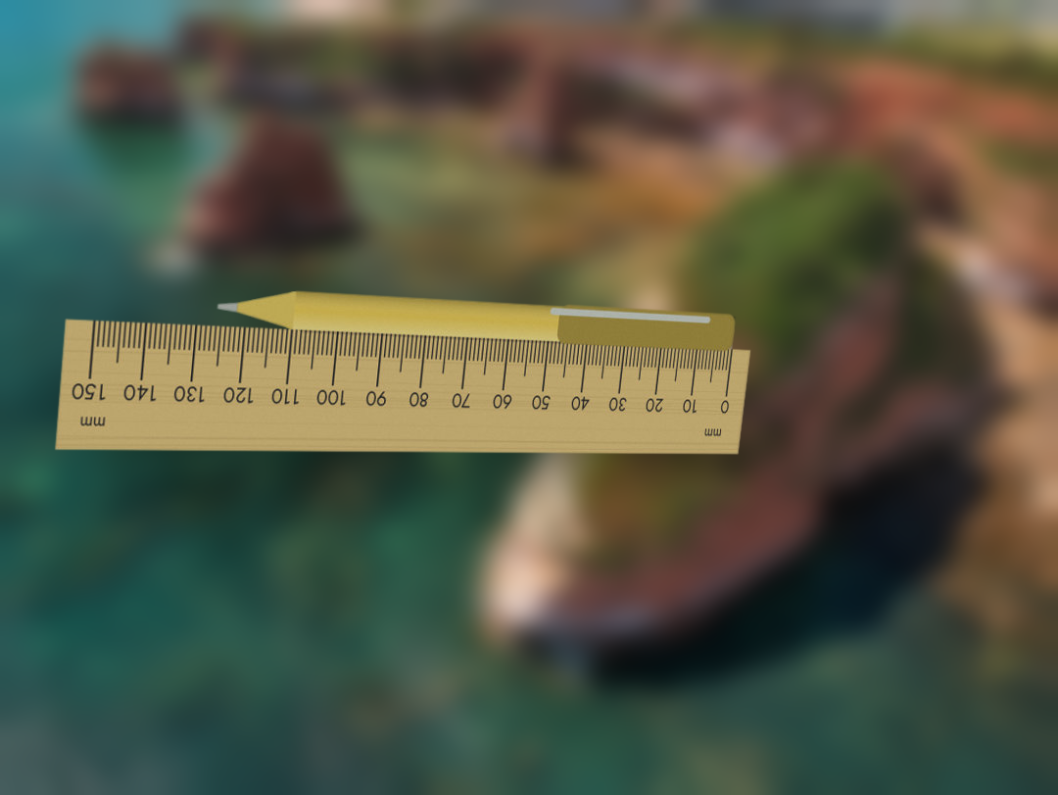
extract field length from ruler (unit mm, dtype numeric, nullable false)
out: 126 mm
